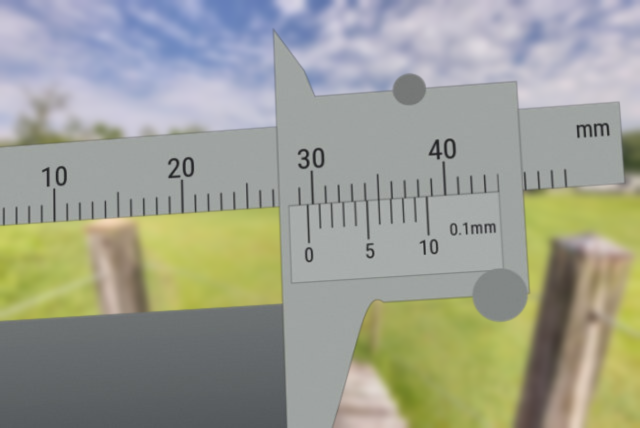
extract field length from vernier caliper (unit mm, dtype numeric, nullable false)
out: 29.6 mm
